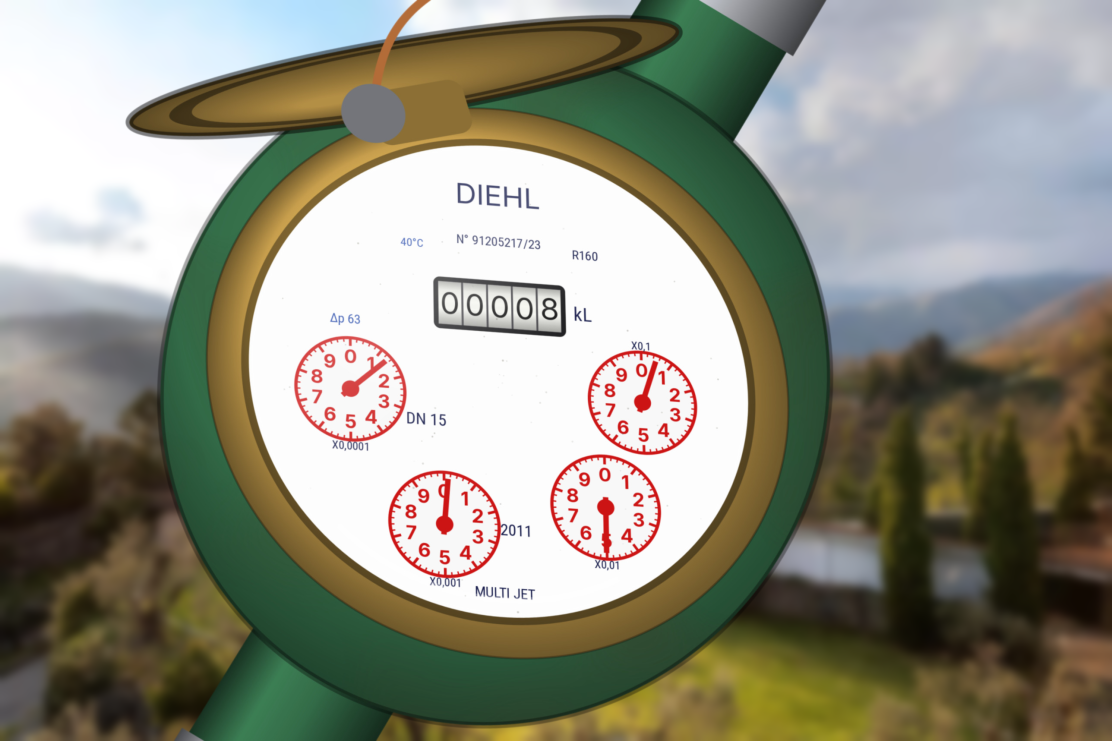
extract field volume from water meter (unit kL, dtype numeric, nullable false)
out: 8.0501 kL
